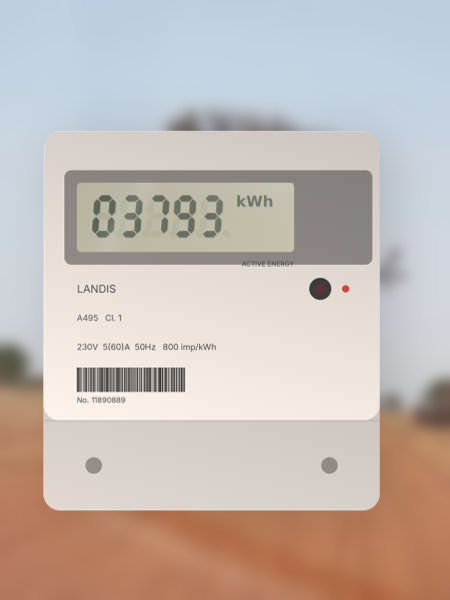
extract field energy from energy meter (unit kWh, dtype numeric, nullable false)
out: 3793 kWh
